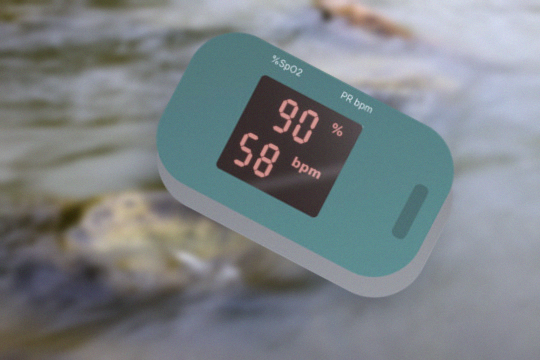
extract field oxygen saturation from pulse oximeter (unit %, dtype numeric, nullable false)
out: 90 %
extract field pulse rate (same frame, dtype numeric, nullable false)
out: 58 bpm
